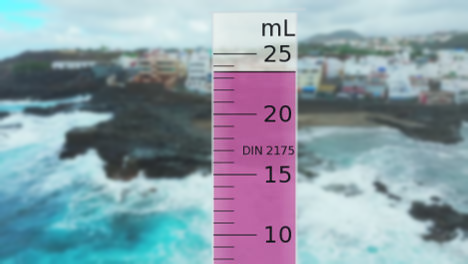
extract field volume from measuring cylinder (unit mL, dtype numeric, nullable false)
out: 23.5 mL
